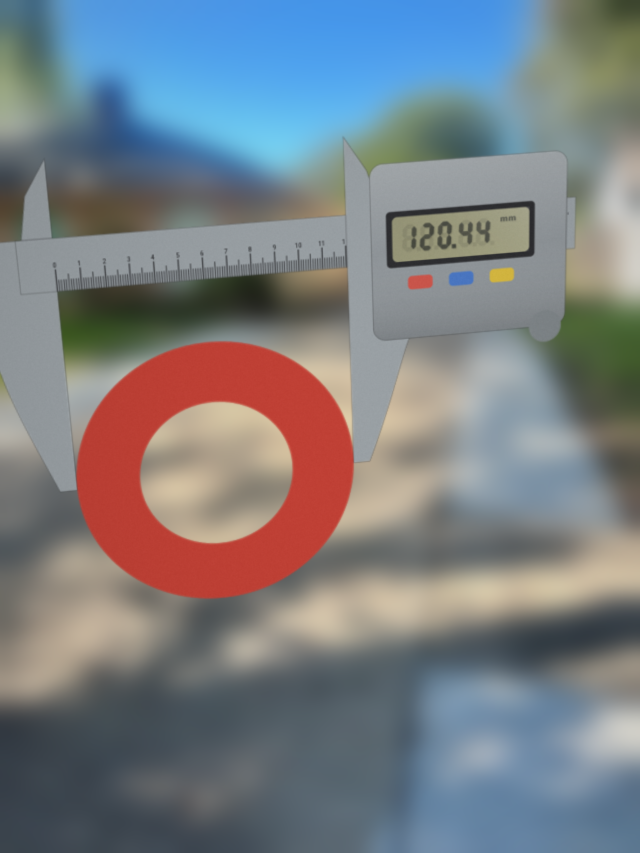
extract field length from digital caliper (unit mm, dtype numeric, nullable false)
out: 120.44 mm
